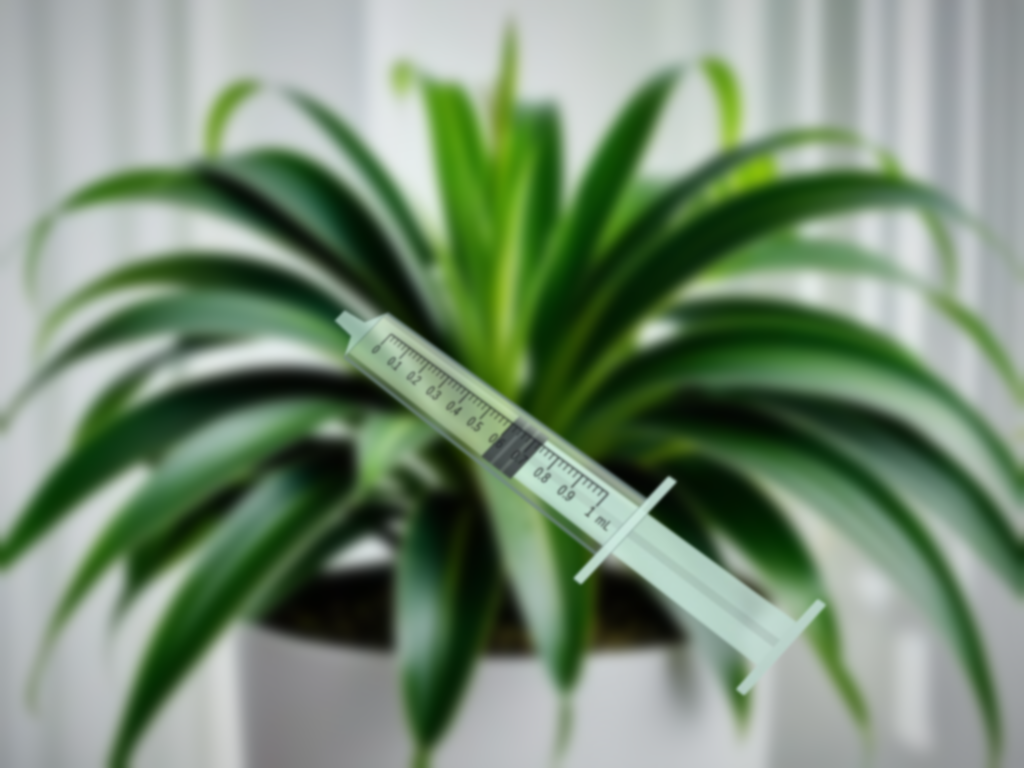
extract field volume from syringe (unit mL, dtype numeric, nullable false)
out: 0.6 mL
